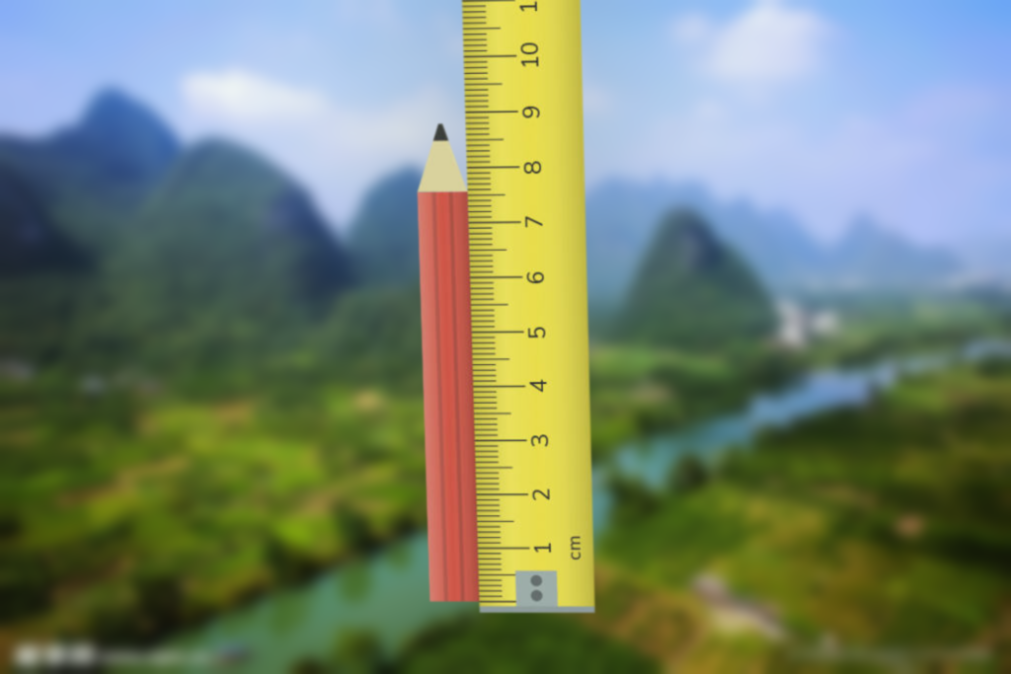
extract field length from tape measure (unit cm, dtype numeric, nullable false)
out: 8.8 cm
